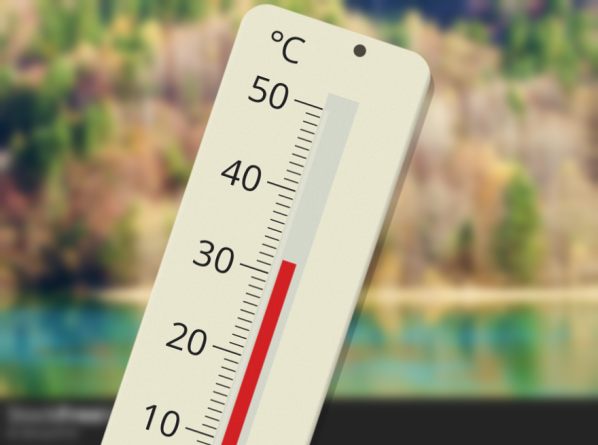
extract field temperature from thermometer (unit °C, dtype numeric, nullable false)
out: 32 °C
